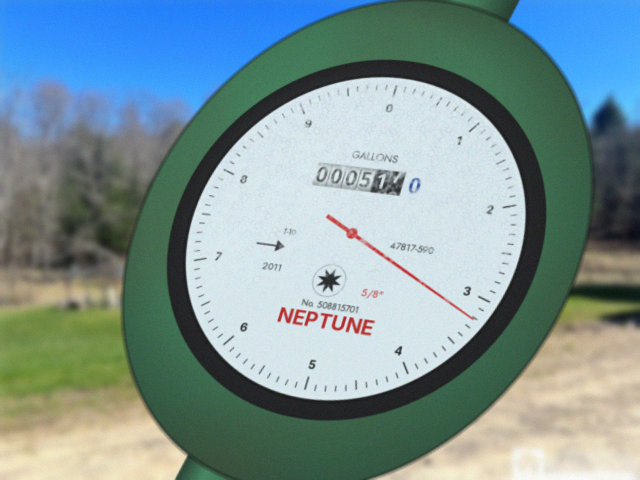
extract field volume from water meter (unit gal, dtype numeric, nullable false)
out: 5173.2 gal
